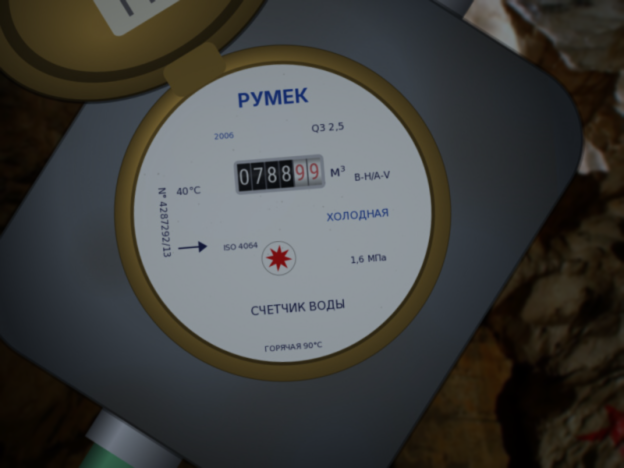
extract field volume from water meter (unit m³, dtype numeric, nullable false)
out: 788.99 m³
